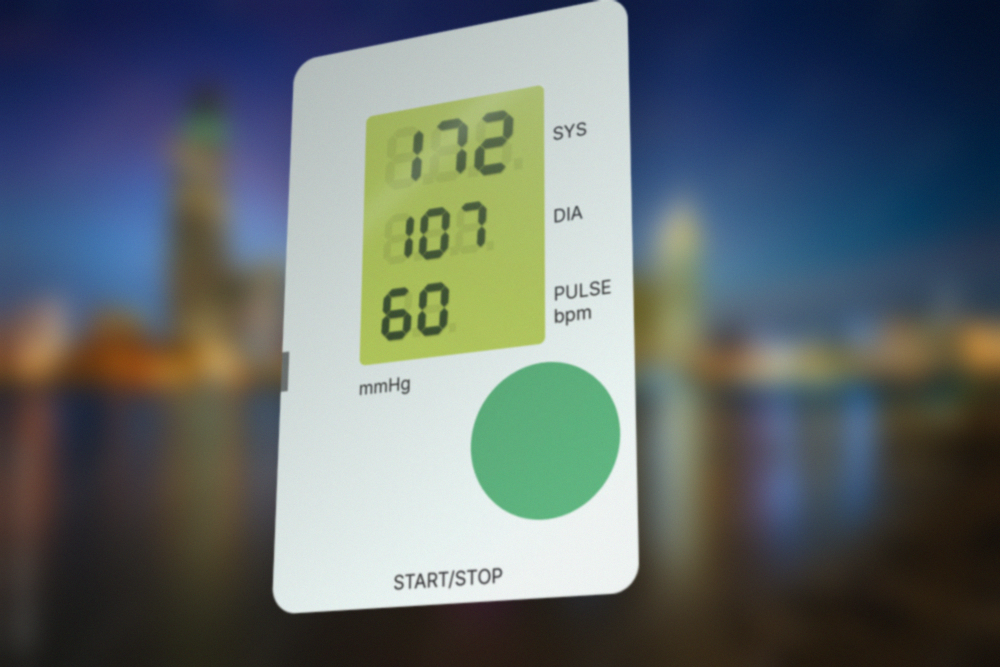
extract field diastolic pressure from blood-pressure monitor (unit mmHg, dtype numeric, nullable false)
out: 107 mmHg
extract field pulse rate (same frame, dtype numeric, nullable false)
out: 60 bpm
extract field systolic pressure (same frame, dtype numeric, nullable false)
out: 172 mmHg
